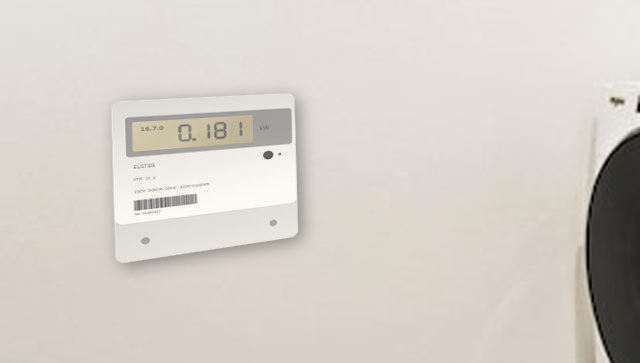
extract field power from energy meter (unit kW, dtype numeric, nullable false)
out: 0.181 kW
